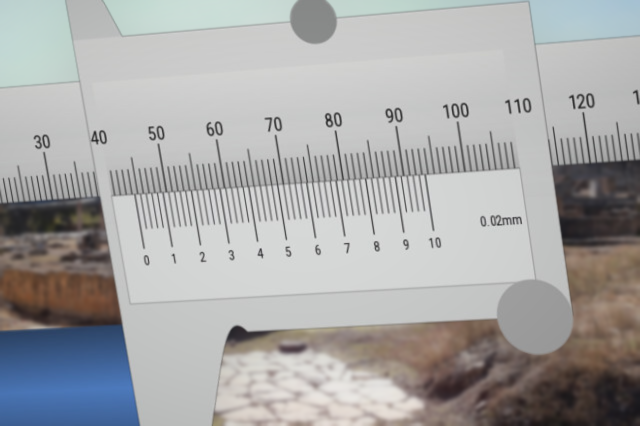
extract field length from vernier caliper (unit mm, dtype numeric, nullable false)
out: 44.5 mm
